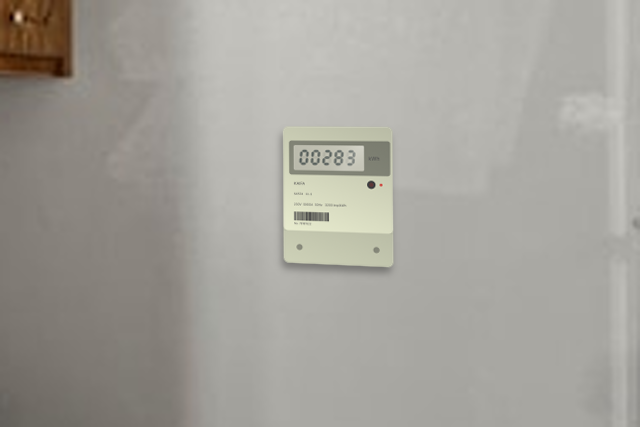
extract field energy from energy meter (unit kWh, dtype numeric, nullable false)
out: 283 kWh
